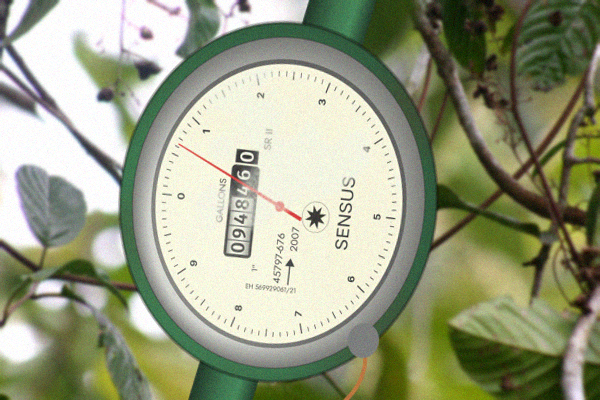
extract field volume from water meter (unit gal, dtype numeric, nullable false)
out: 948460.6 gal
